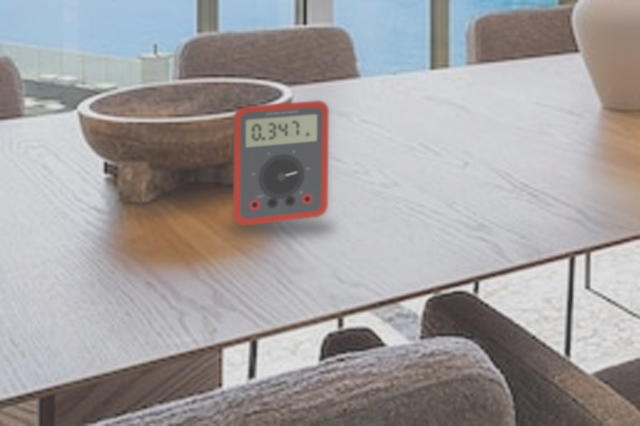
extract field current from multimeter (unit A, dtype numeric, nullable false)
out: 0.347 A
